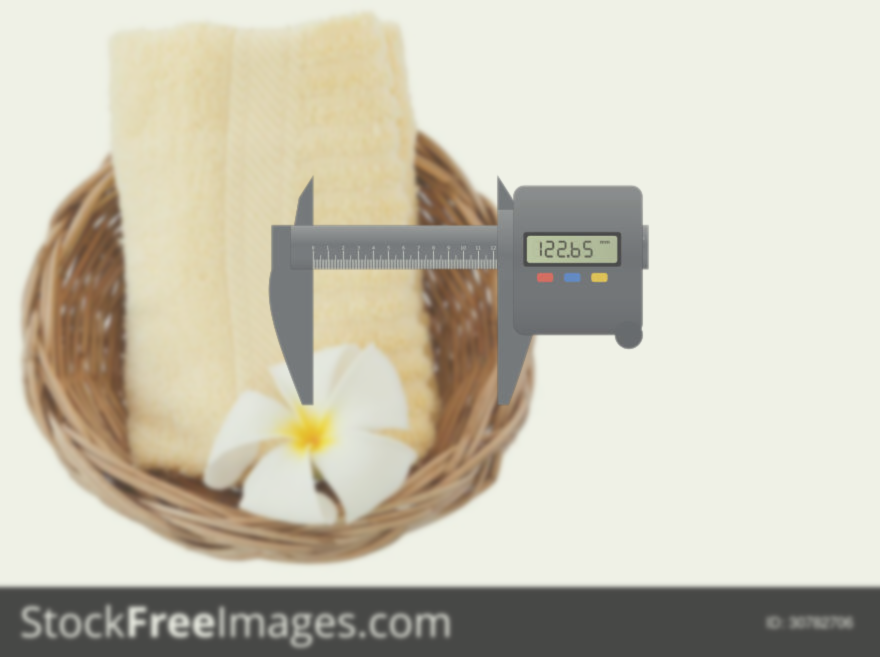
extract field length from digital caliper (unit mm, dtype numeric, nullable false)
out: 122.65 mm
